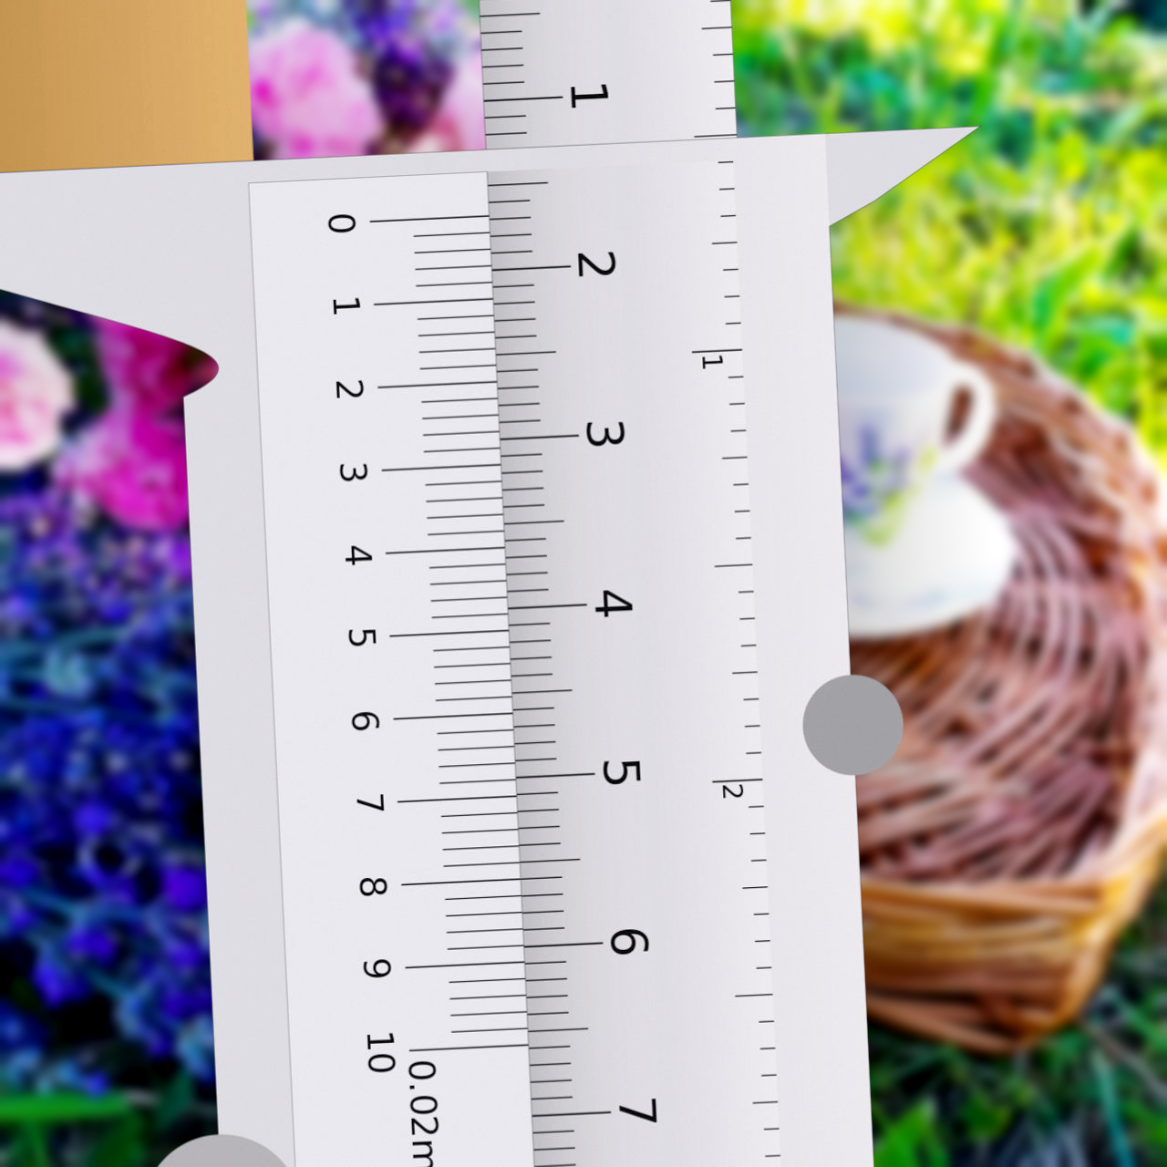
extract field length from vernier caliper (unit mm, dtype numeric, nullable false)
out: 16.8 mm
